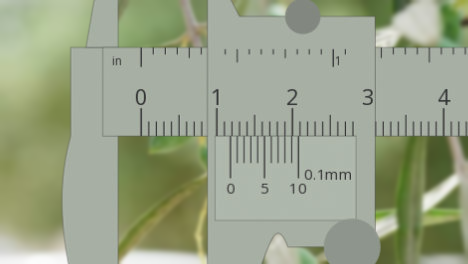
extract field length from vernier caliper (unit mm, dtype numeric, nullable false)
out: 11.8 mm
